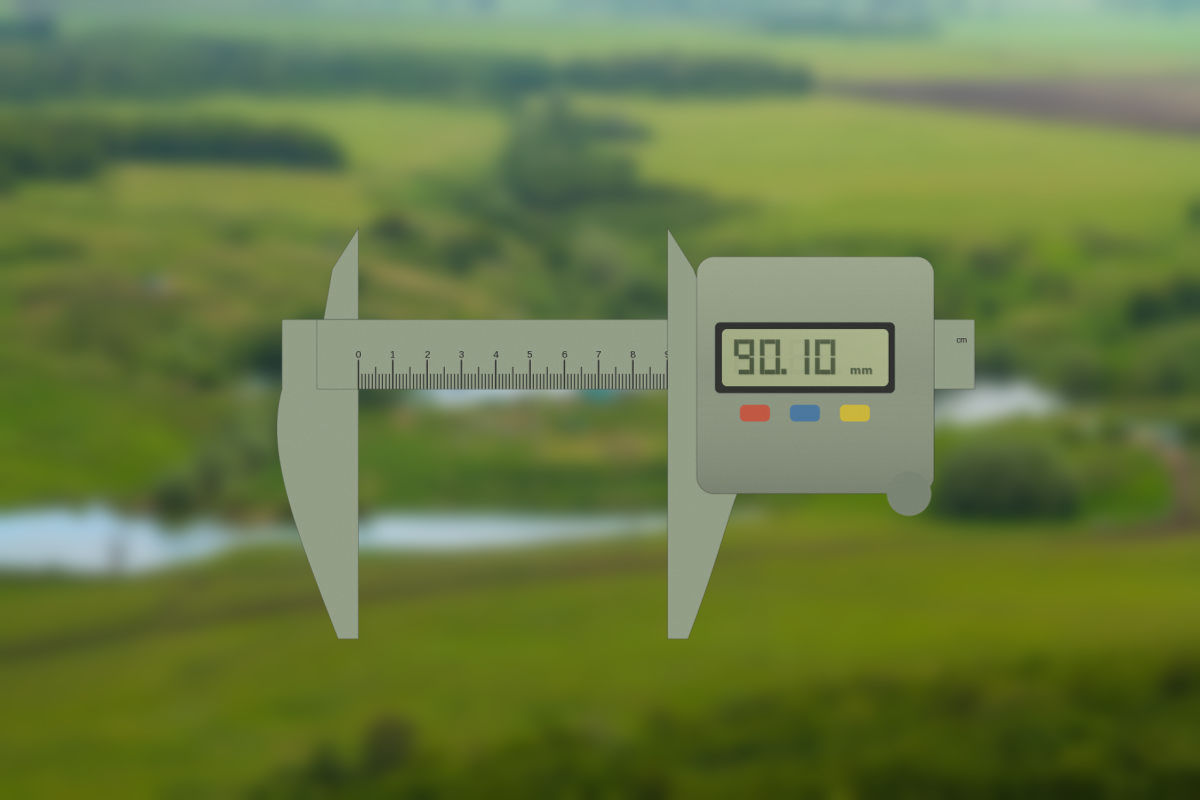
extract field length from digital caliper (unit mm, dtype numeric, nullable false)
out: 90.10 mm
